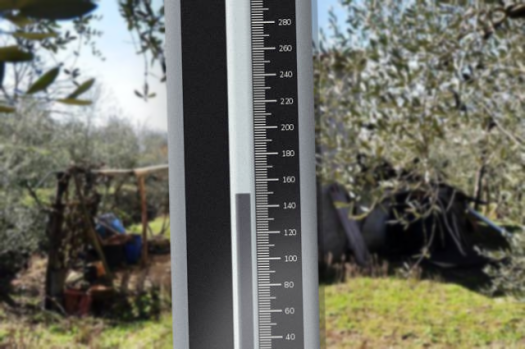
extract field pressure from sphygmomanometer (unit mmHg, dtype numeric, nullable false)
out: 150 mmHg
